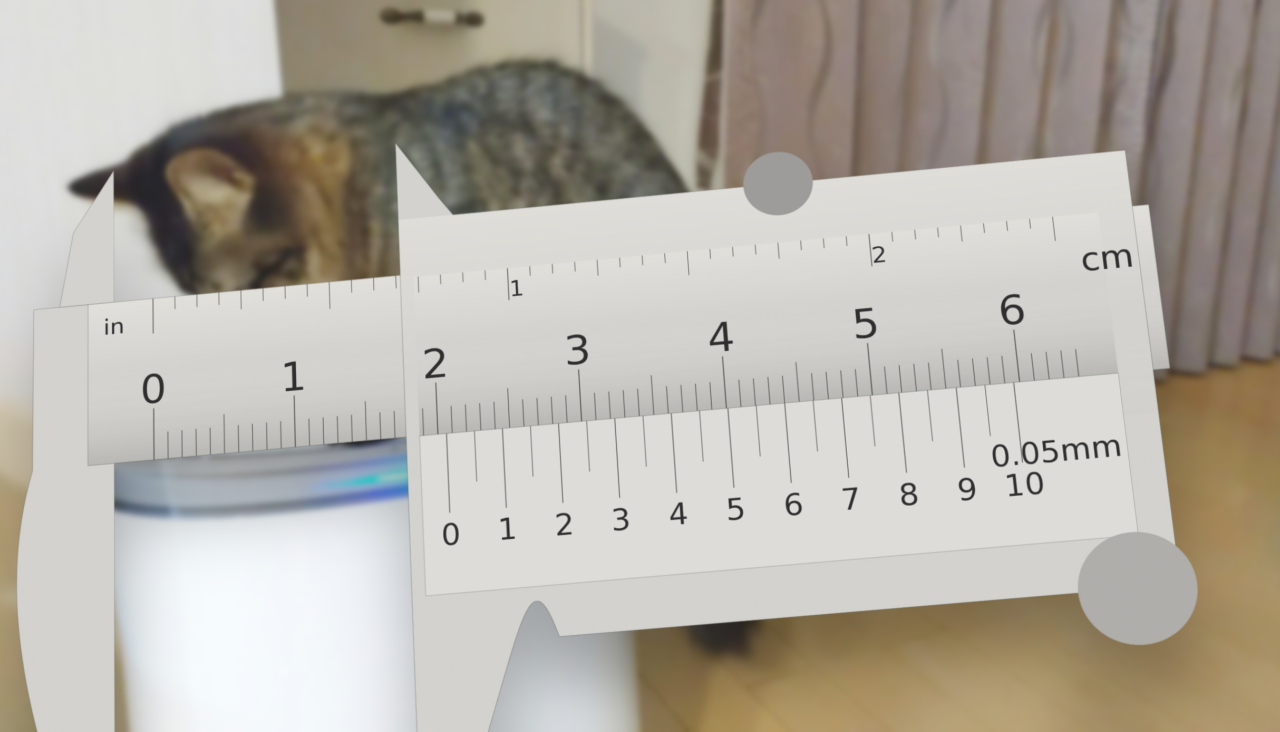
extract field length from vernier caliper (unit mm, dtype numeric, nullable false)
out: 20.6 mm
